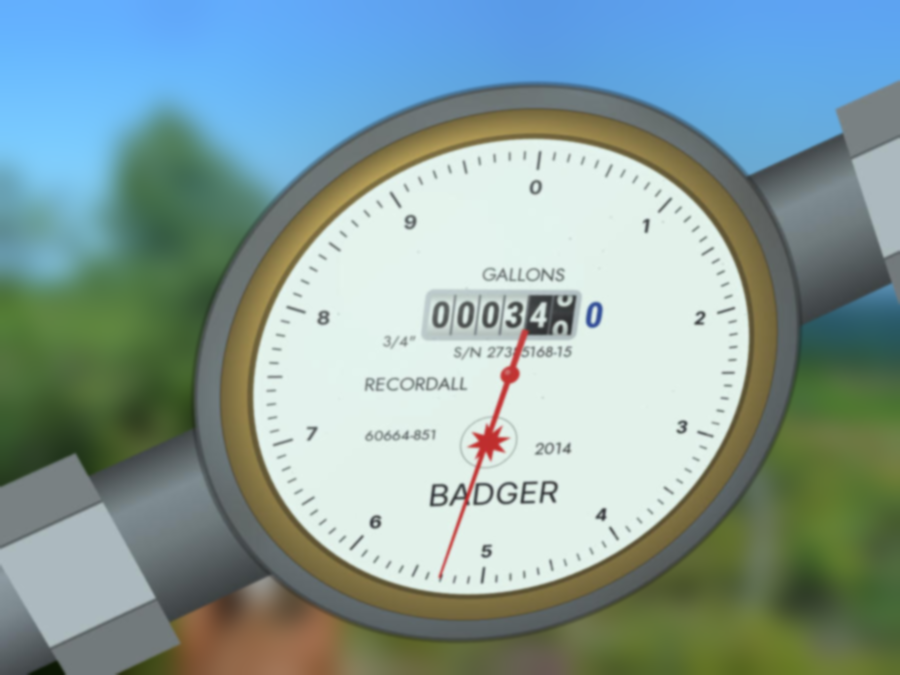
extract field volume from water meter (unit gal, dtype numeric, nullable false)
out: 3485.3 gal
